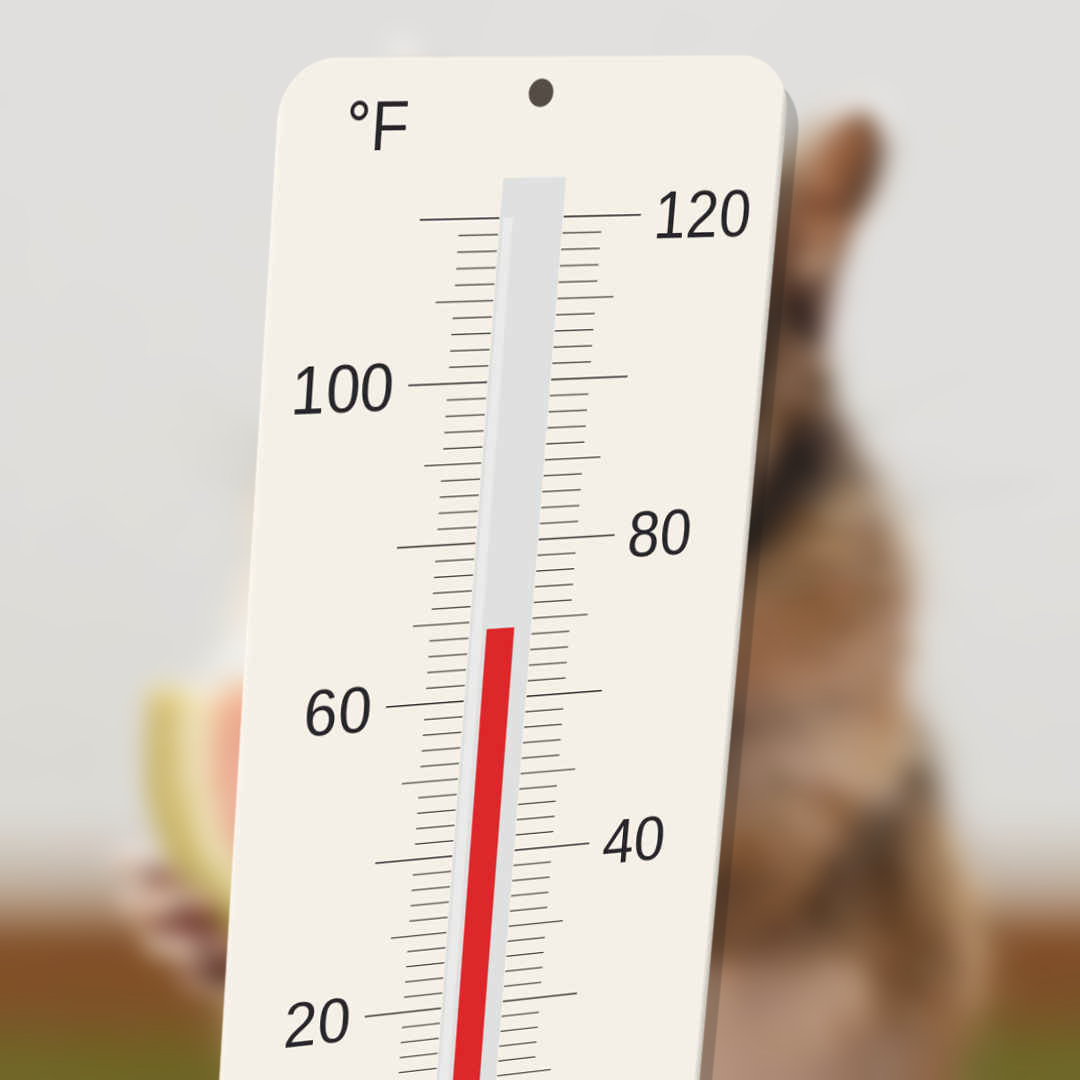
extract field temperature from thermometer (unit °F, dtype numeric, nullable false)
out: 69 °F
